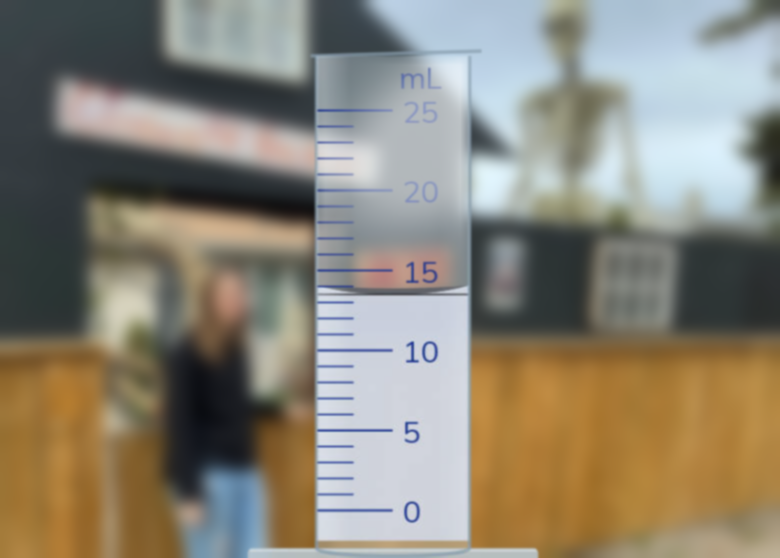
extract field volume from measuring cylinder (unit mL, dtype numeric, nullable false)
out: 13.5 mL
